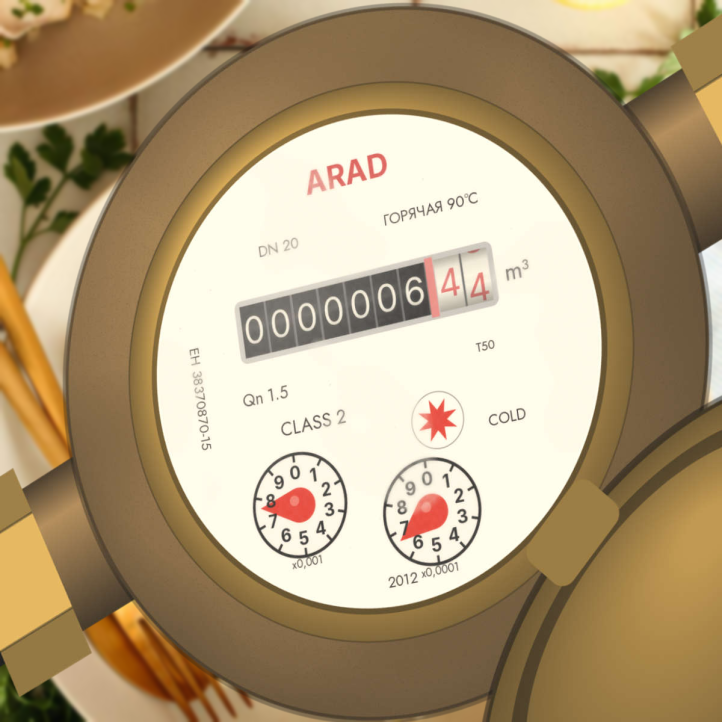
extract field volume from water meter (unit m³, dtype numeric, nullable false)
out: 6.4376 m³
